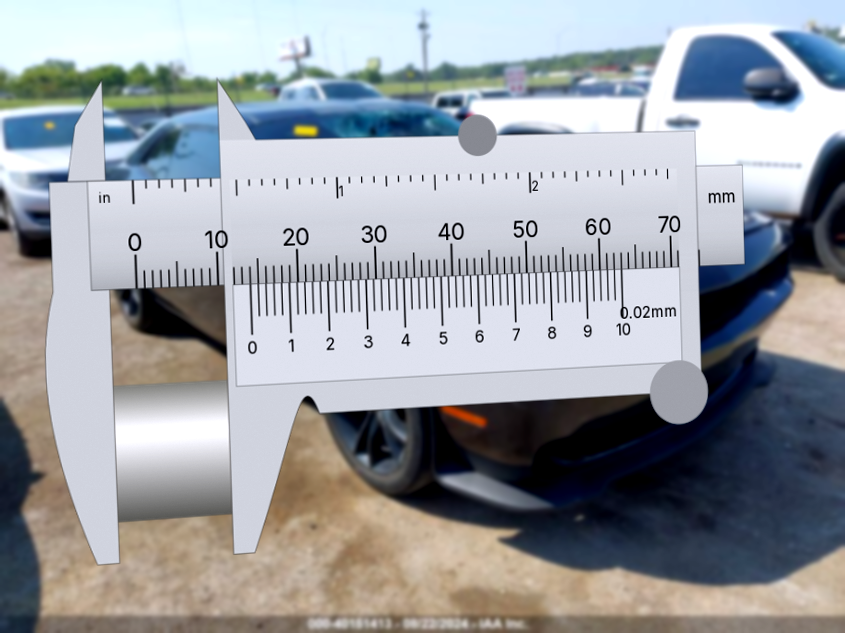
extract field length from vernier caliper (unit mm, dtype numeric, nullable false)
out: 14.0 mm
